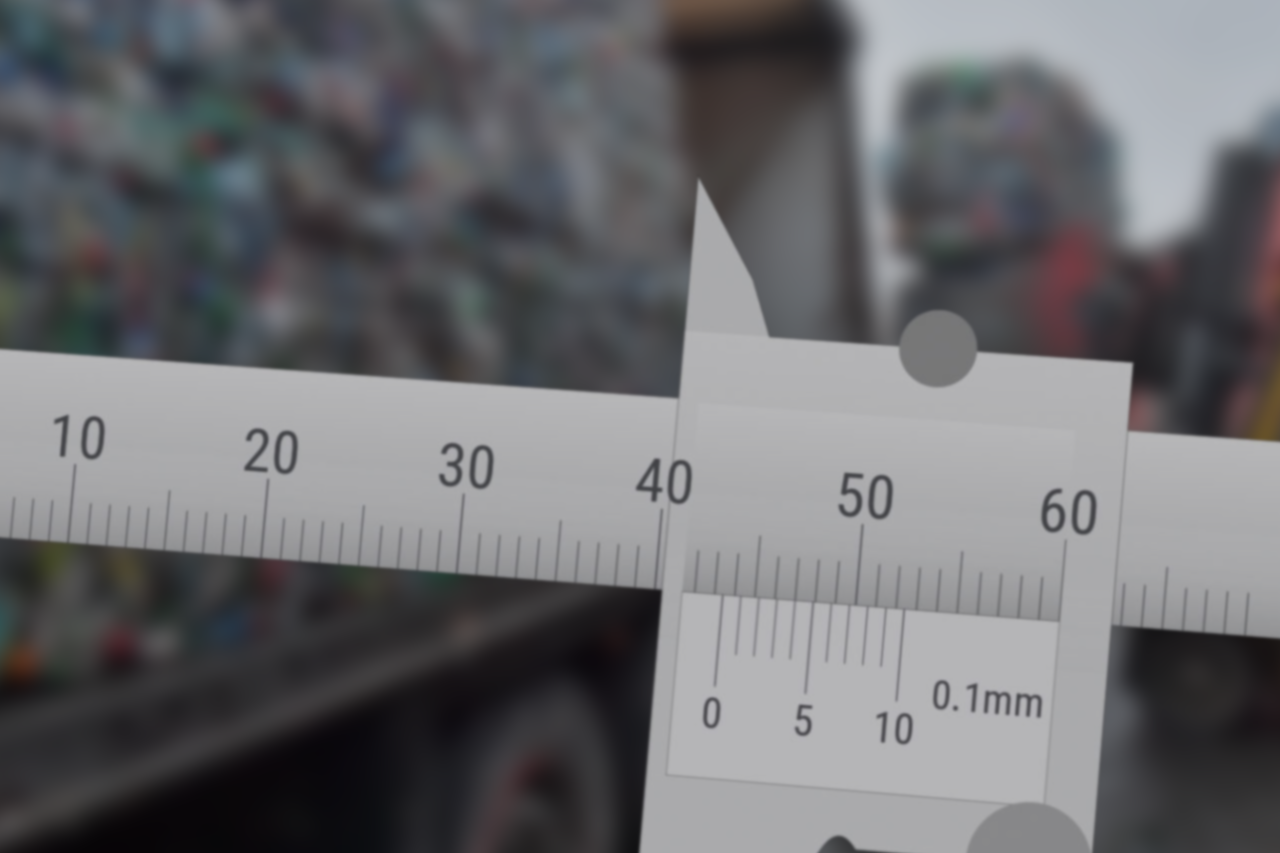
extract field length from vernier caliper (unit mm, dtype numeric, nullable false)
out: 43.4 mm
